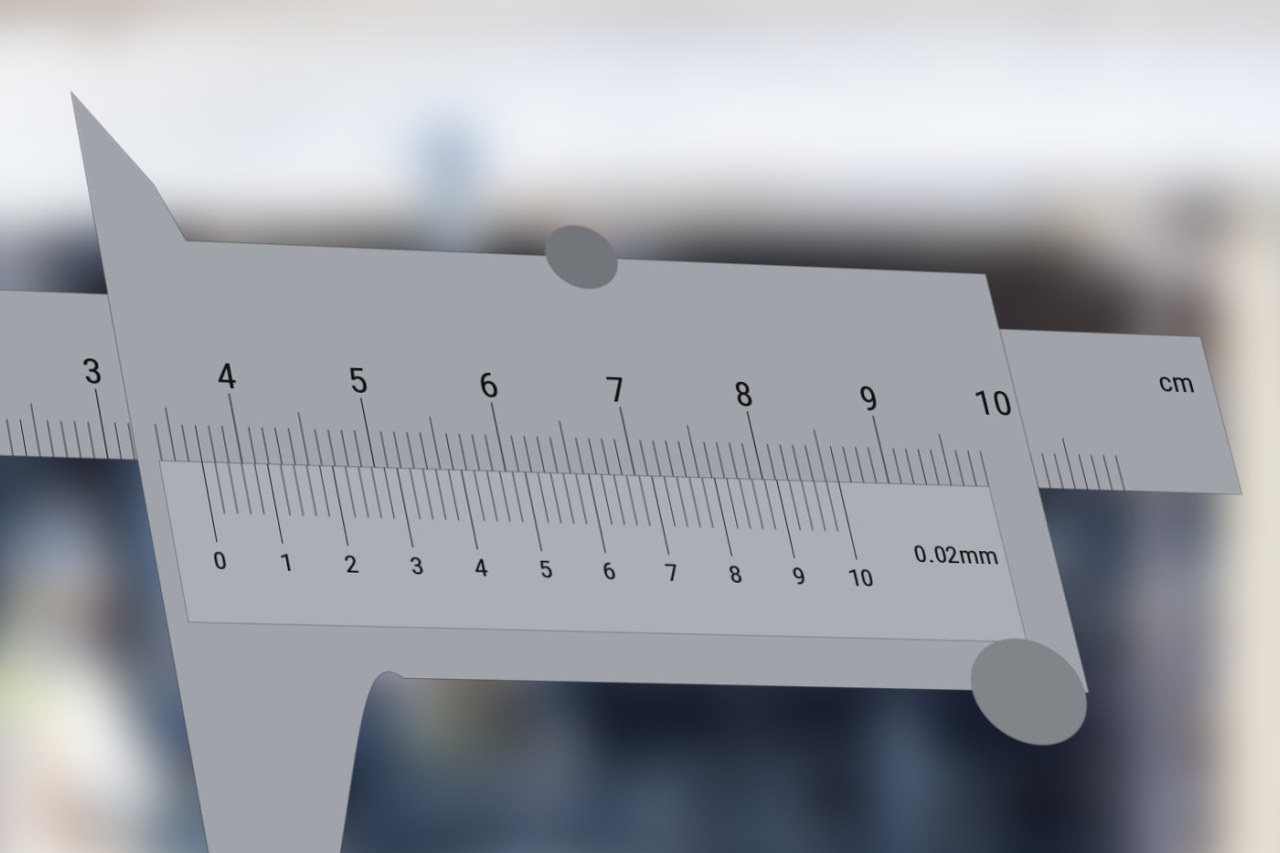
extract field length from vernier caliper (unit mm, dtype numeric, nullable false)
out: 37.0 mm
